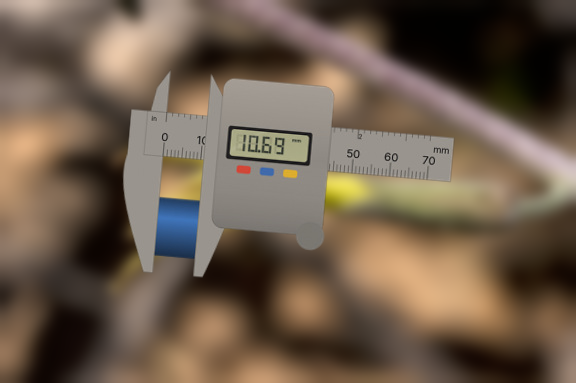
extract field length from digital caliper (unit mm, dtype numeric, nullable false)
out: 10.69 mm
